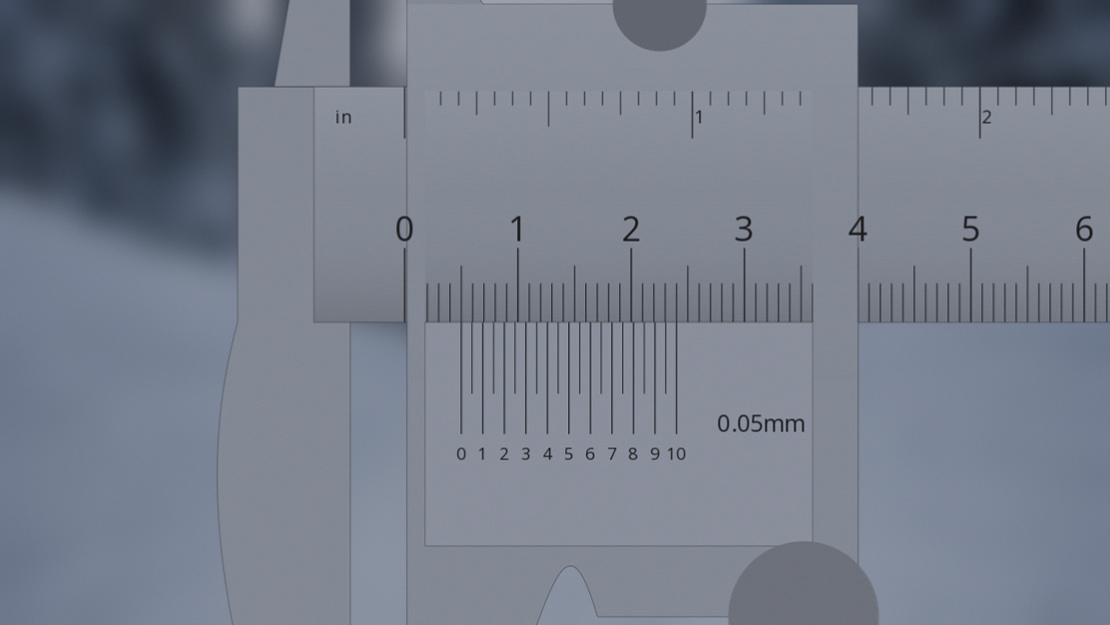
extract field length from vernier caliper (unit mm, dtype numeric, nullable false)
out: 5.0 mm
